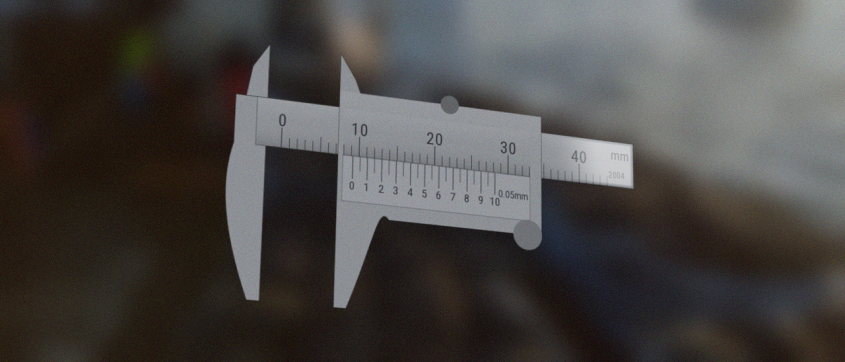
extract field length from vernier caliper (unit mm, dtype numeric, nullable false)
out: 9.2 mm
